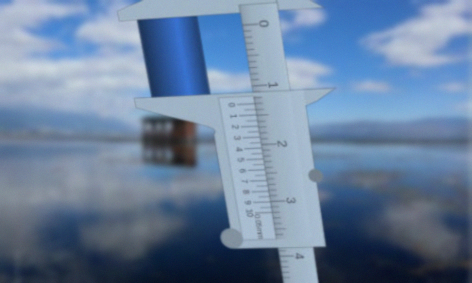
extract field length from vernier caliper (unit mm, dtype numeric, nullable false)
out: 13.0 mm
